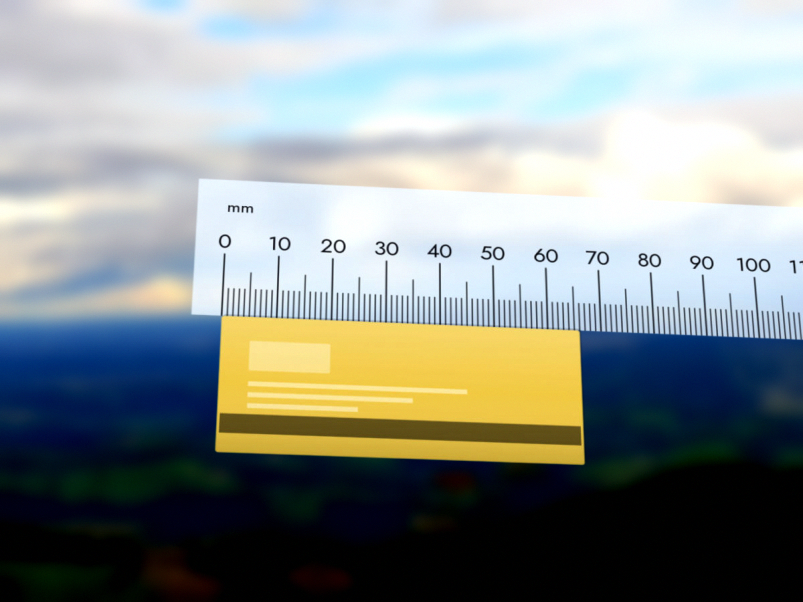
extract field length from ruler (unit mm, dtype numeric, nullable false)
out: 66 mm
